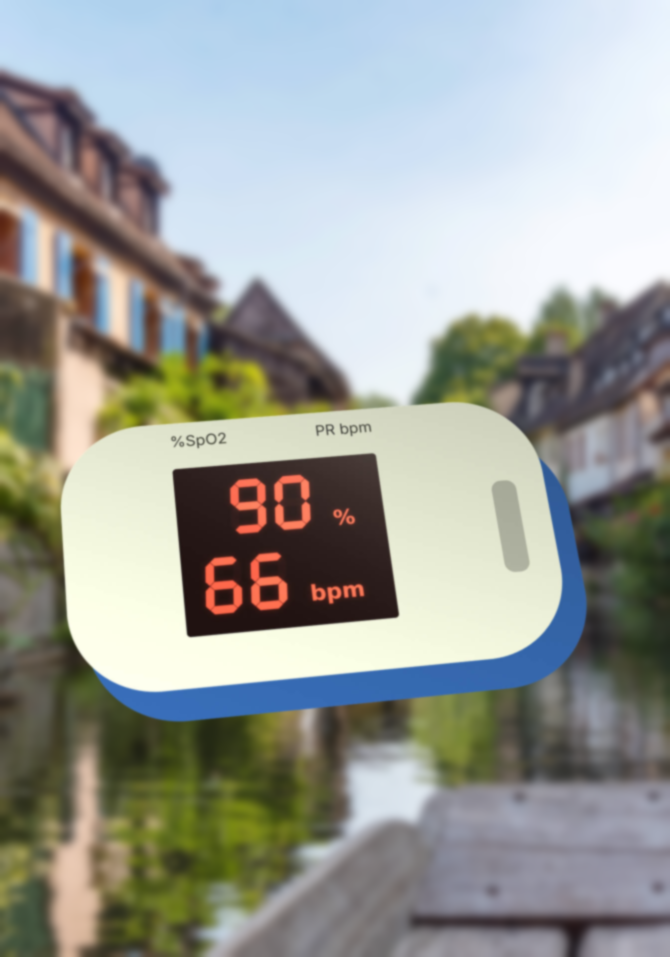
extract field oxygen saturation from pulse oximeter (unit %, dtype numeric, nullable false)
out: 90 %
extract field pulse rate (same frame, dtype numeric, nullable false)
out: 66 bpm
